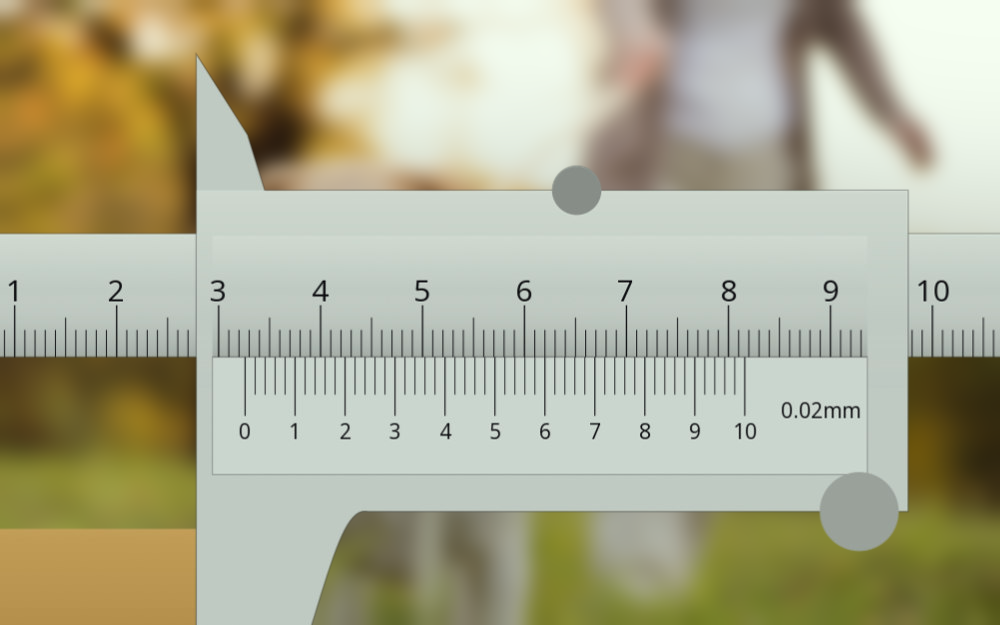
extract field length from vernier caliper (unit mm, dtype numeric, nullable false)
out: 32.6 mm
